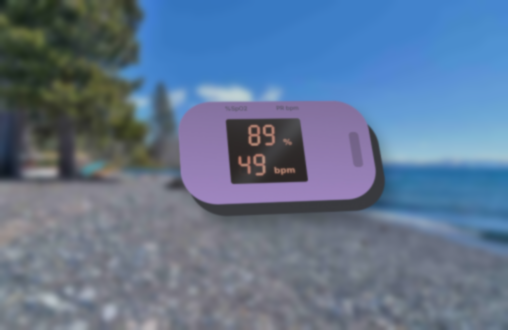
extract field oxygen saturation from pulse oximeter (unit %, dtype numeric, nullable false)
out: 89 %
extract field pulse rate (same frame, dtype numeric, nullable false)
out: 49 bpm
